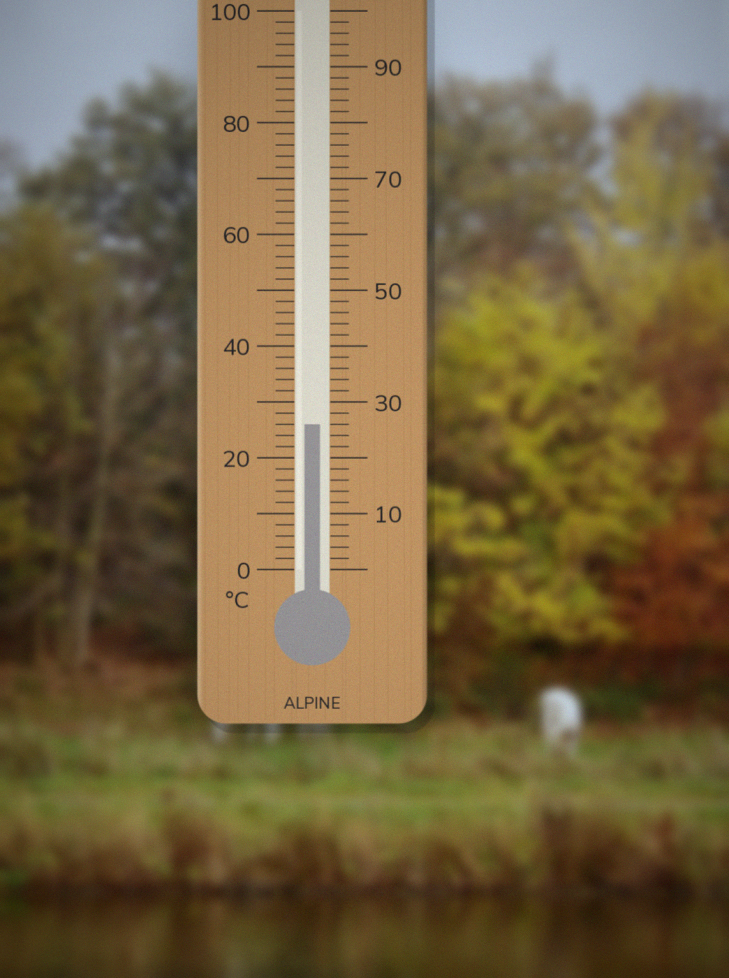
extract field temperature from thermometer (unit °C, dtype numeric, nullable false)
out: 26 °C
